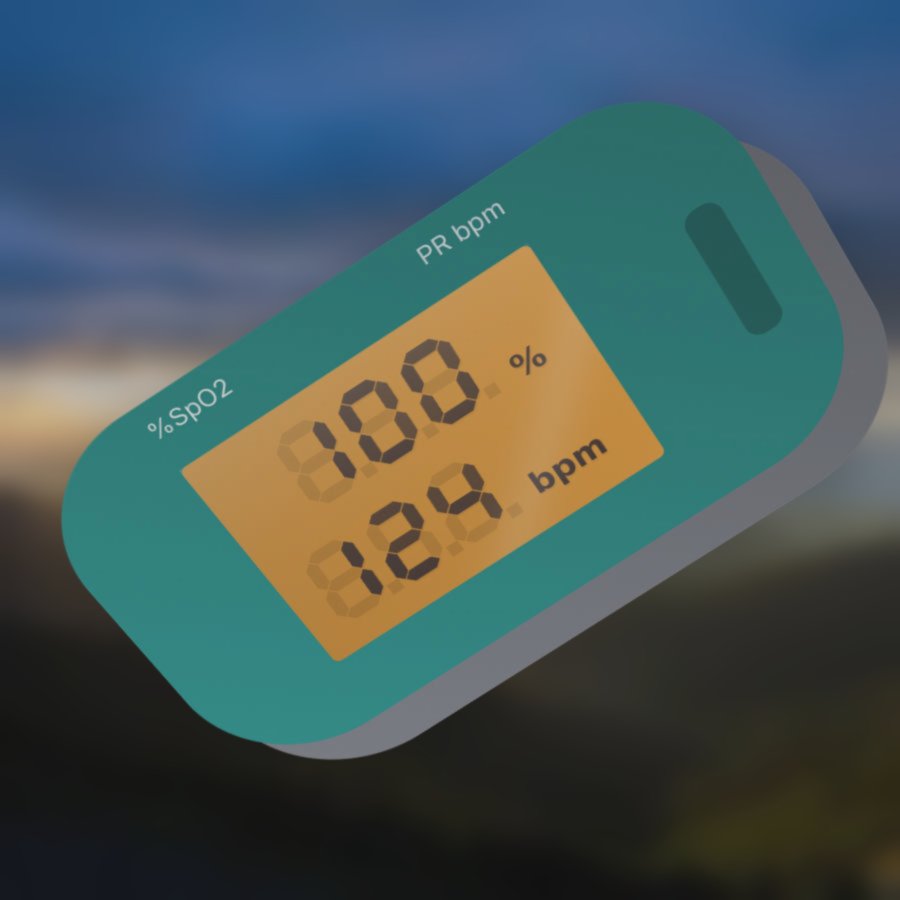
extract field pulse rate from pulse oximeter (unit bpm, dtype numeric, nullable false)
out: 124 bpm
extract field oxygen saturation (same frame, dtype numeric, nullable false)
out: 100 %
